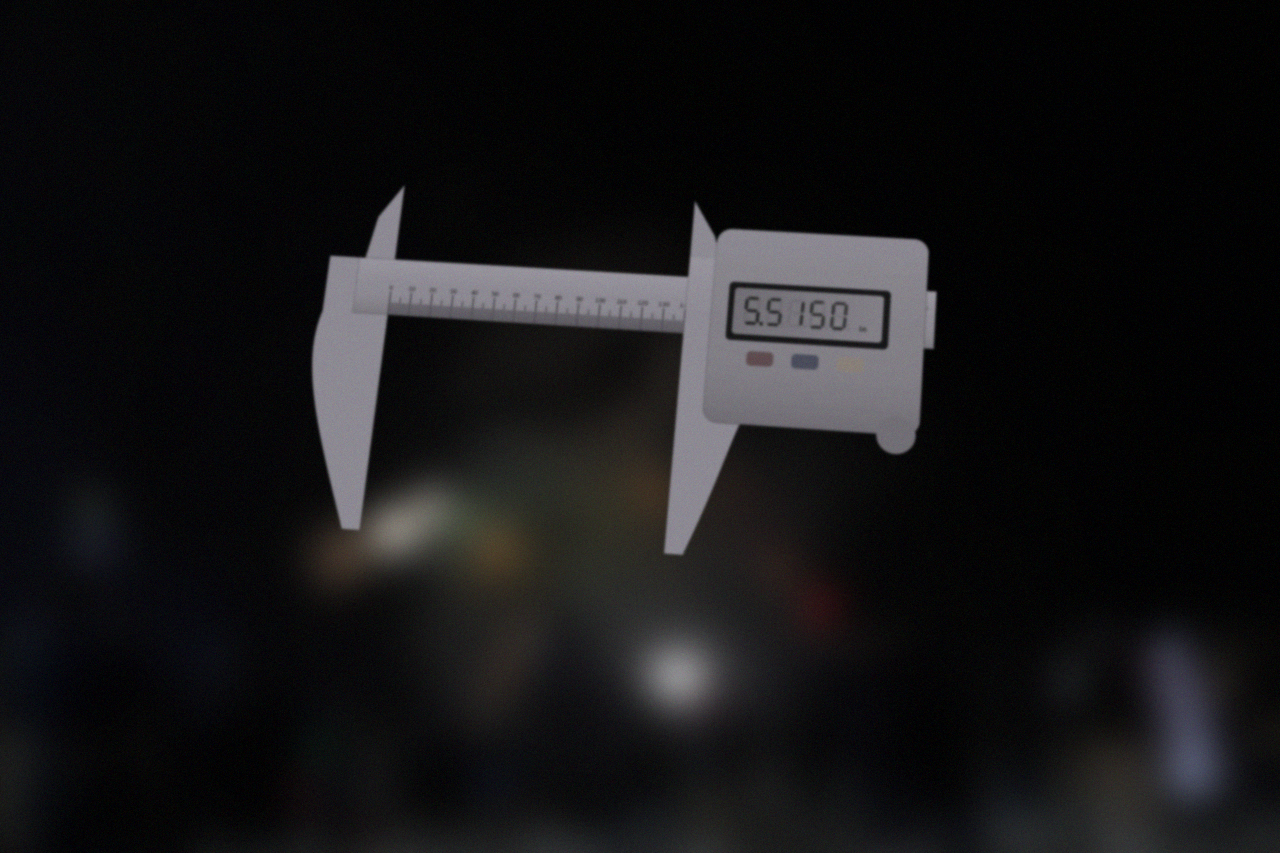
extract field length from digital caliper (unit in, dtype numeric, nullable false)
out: 5.5150 in
